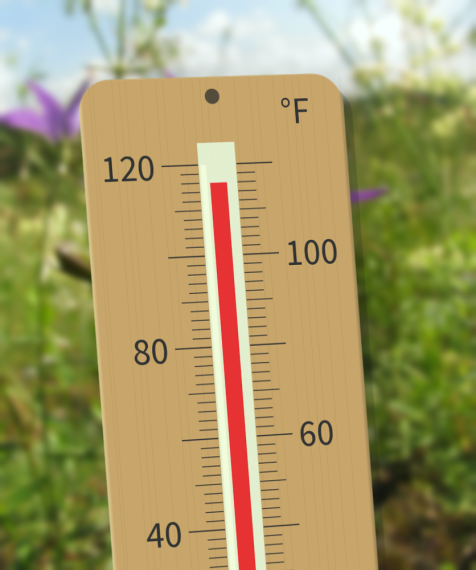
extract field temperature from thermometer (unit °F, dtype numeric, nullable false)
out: 116 °F
